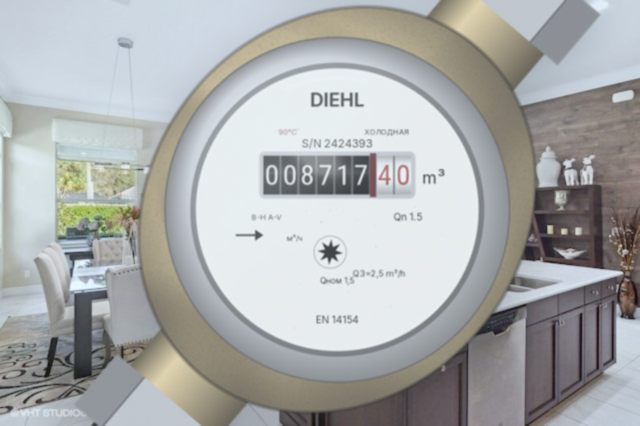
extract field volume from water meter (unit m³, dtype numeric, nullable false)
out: 8717.40 m³
